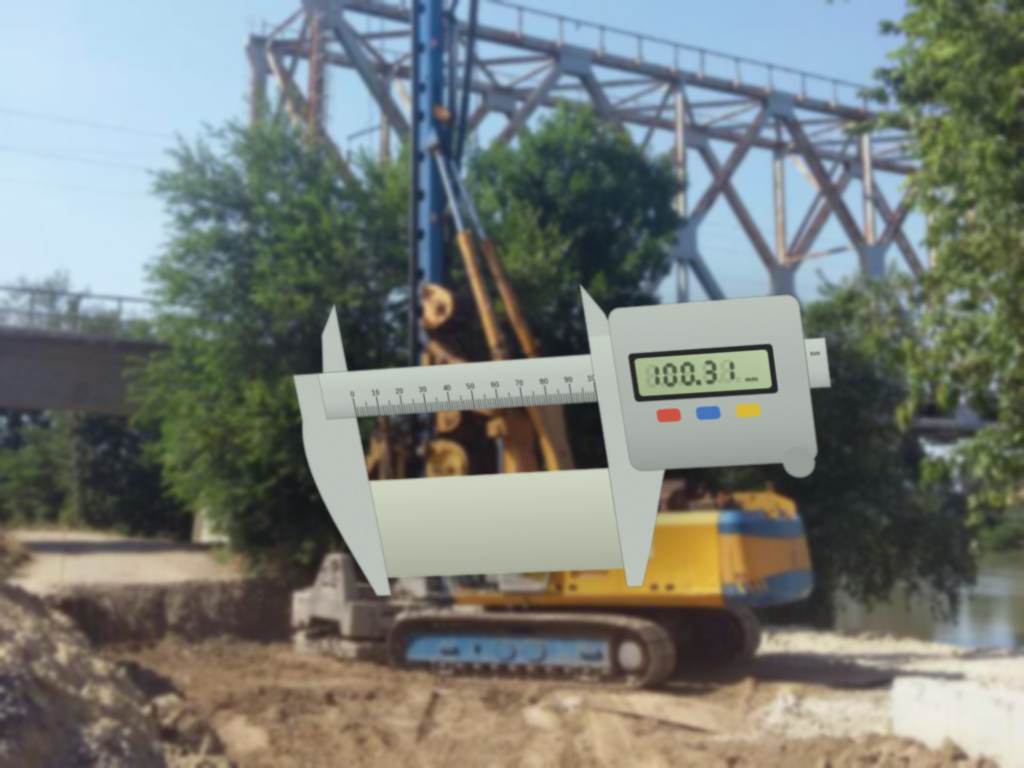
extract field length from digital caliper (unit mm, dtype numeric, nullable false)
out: 100.31 mm
